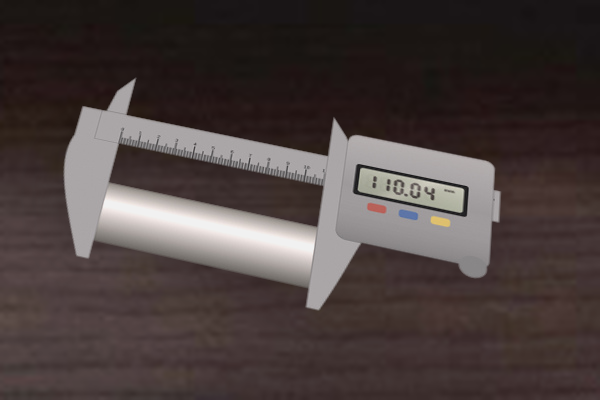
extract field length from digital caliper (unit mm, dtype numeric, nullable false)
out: 110.04 mm
